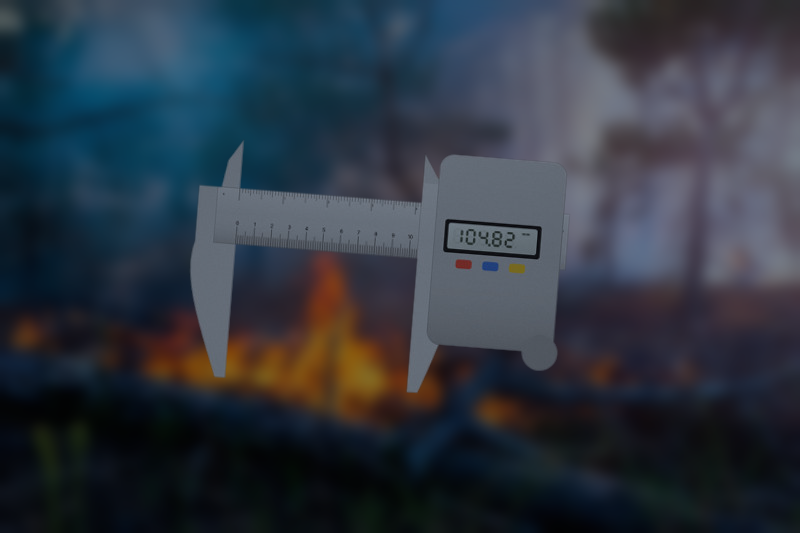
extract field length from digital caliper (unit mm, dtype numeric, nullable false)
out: 104.82 mm
